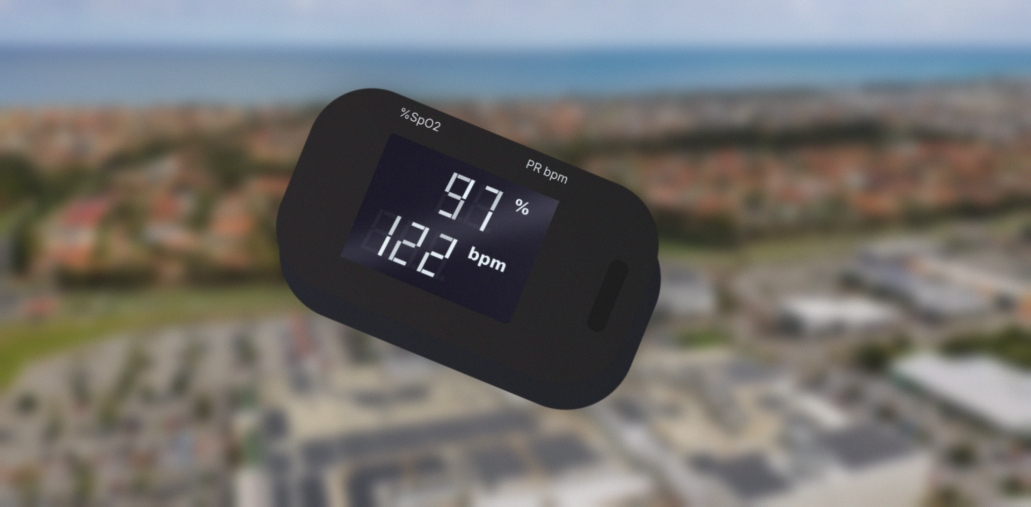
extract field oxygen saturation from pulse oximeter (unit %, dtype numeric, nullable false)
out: 97 %
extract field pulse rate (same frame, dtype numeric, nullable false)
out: 122 bpm
